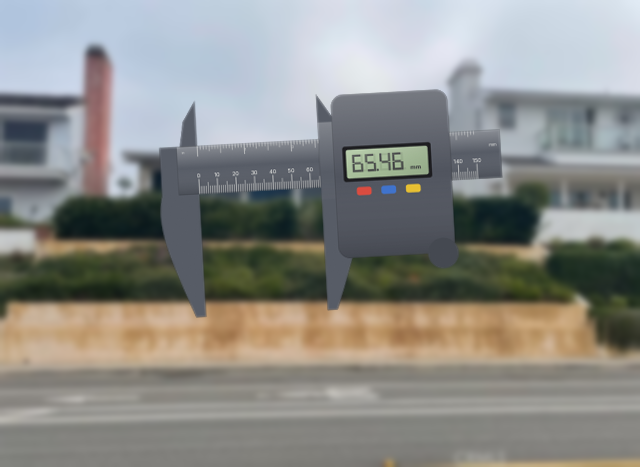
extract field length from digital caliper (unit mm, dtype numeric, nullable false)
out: 65.46 mm
